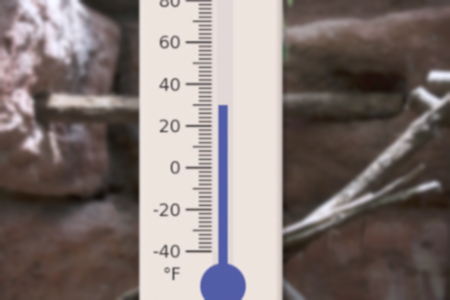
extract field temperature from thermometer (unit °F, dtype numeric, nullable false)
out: 30 °F
